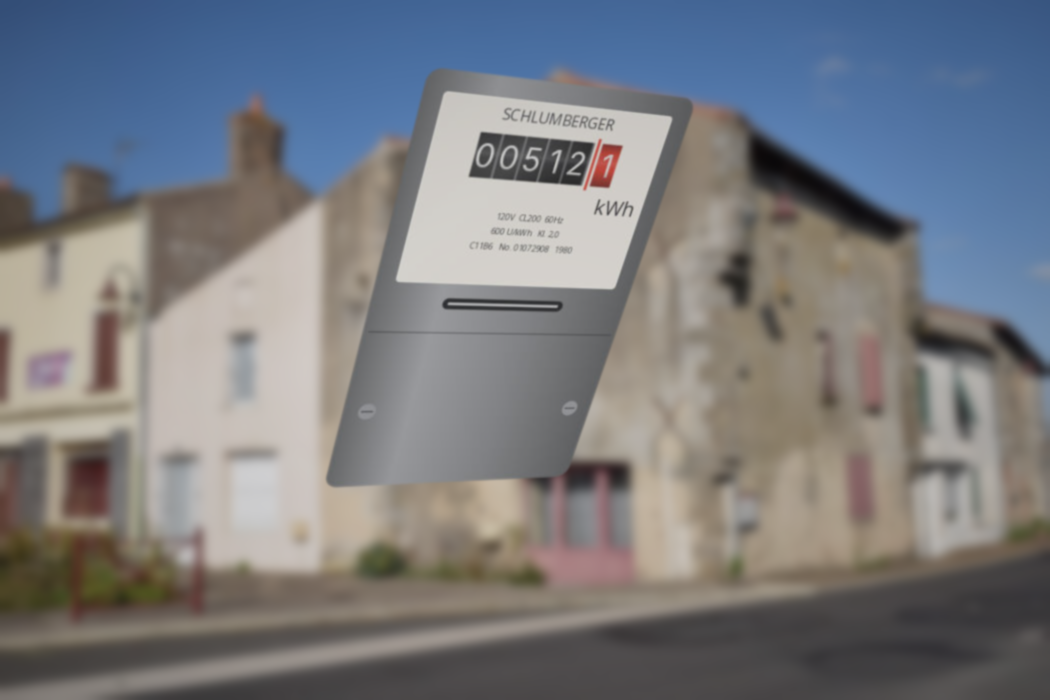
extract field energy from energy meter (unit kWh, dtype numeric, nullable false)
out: 512.1 kWh
